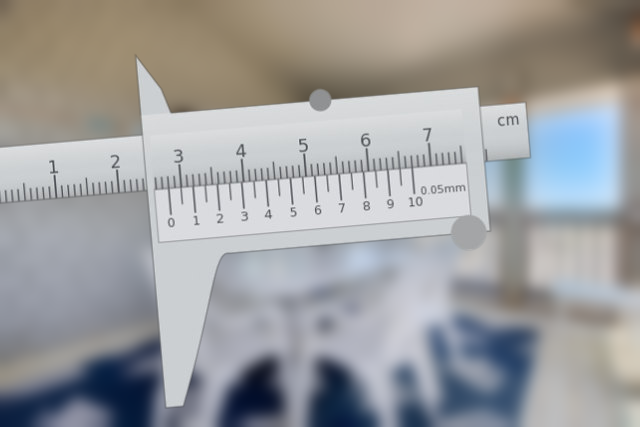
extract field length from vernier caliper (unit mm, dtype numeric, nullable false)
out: 28.0 mm
